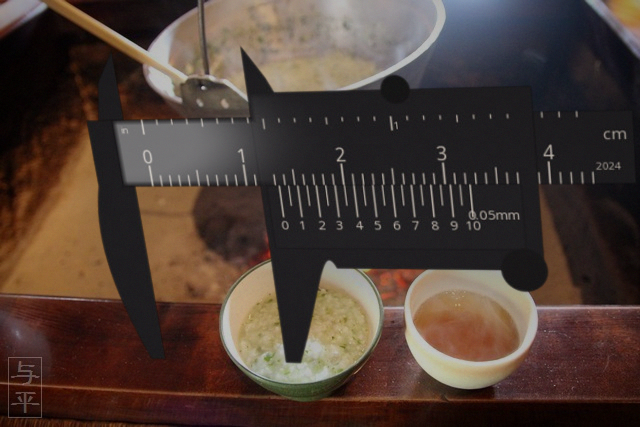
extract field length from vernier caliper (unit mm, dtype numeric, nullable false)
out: 13.4 mm
